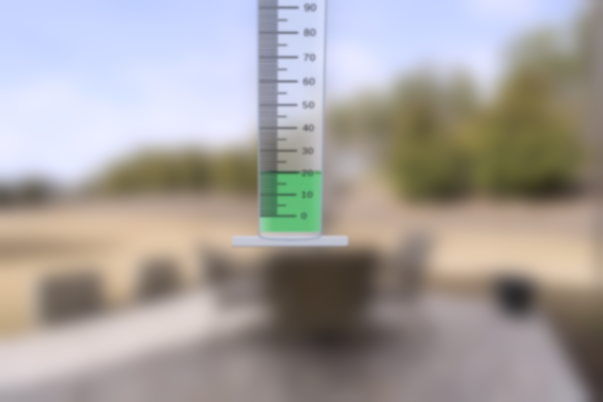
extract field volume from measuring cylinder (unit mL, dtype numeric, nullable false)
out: 20 mL
